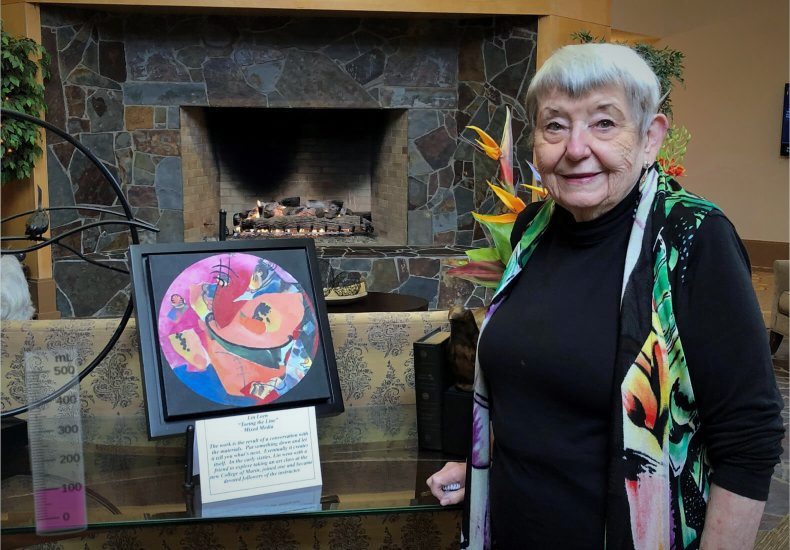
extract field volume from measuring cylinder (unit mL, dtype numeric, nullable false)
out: 100 mL
